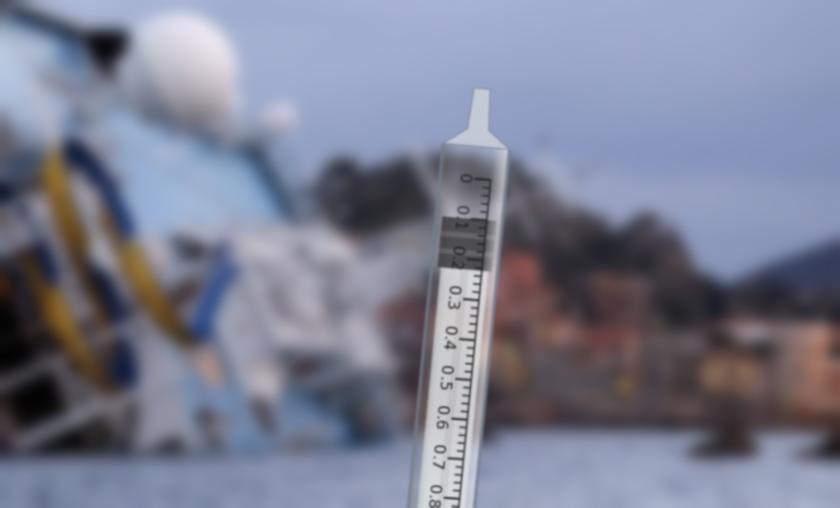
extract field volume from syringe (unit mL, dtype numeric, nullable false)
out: 0.1 mL
